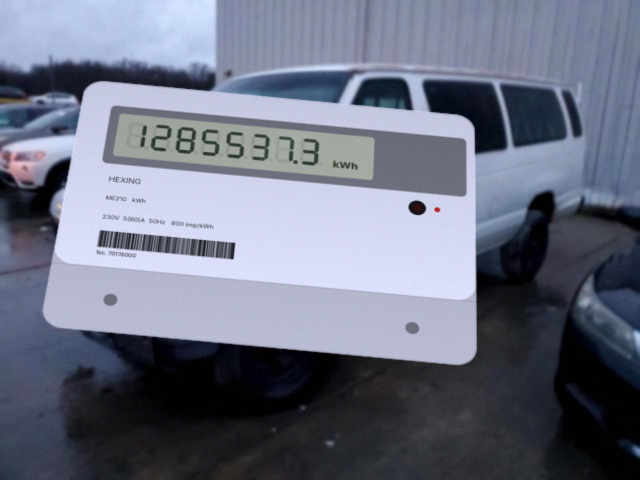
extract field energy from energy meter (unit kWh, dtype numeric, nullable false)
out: 1285537.3 kWh
